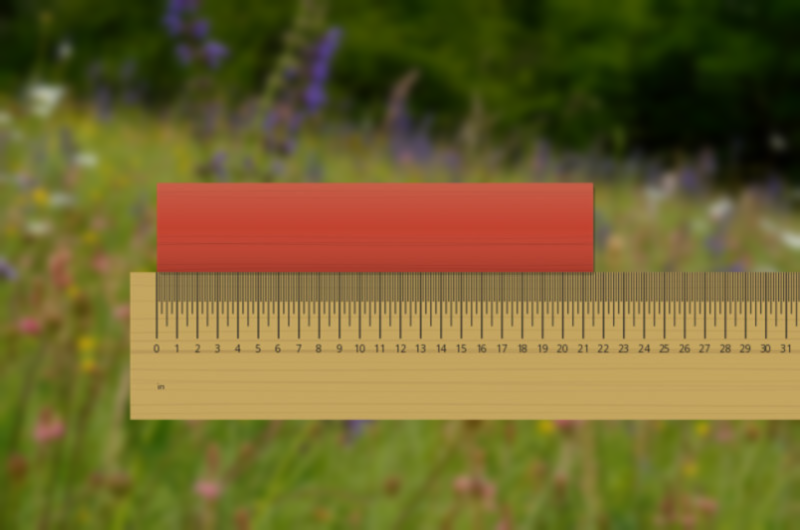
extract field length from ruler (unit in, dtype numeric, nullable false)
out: 21.5 in
